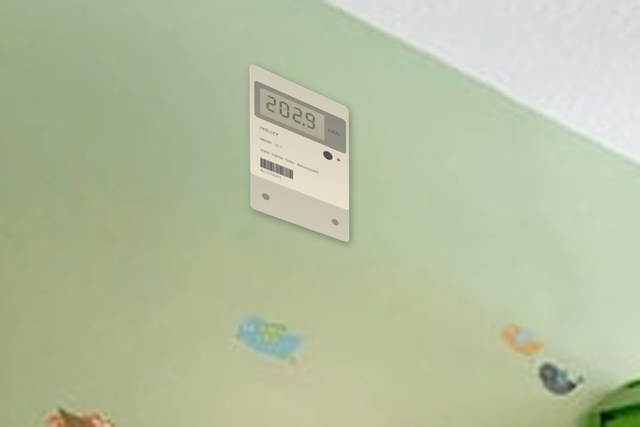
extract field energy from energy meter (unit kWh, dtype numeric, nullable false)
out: 202.9 kWh
